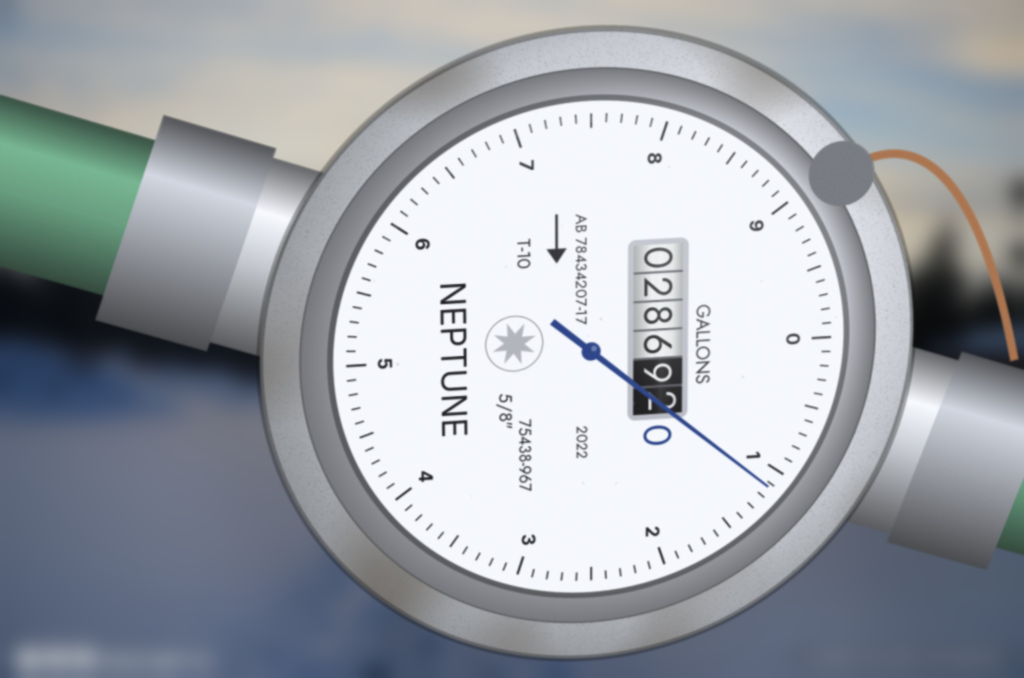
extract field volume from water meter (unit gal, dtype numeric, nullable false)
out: 286921.1 gal
